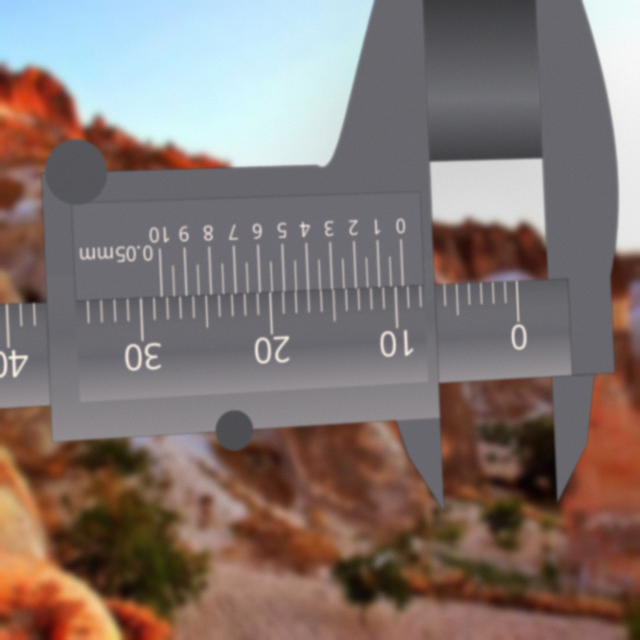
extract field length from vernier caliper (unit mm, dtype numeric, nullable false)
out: 9.4 mm
